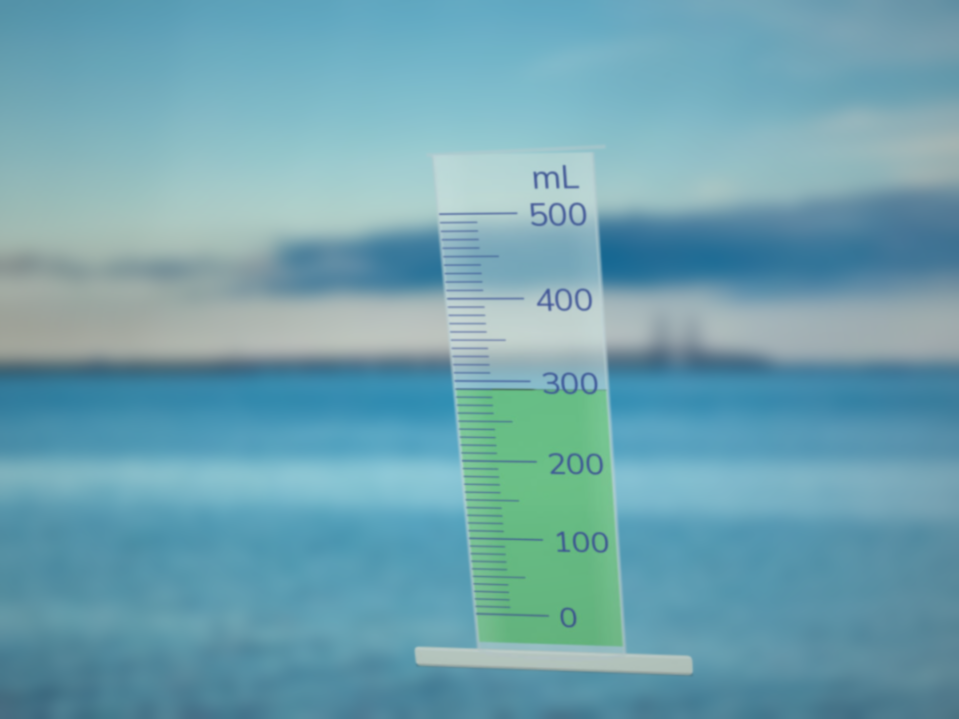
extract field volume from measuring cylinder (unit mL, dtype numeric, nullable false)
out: 290 mL
